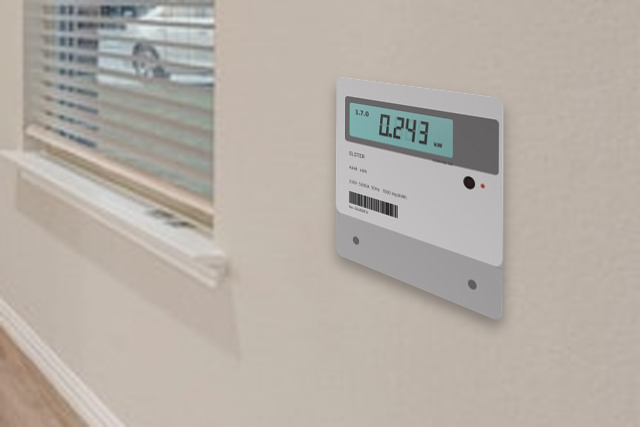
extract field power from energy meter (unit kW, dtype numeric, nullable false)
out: 0.243 kW
